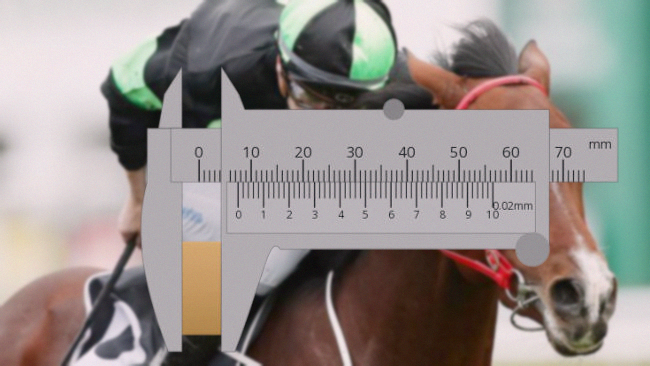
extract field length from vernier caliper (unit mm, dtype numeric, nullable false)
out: 7.5 mm
